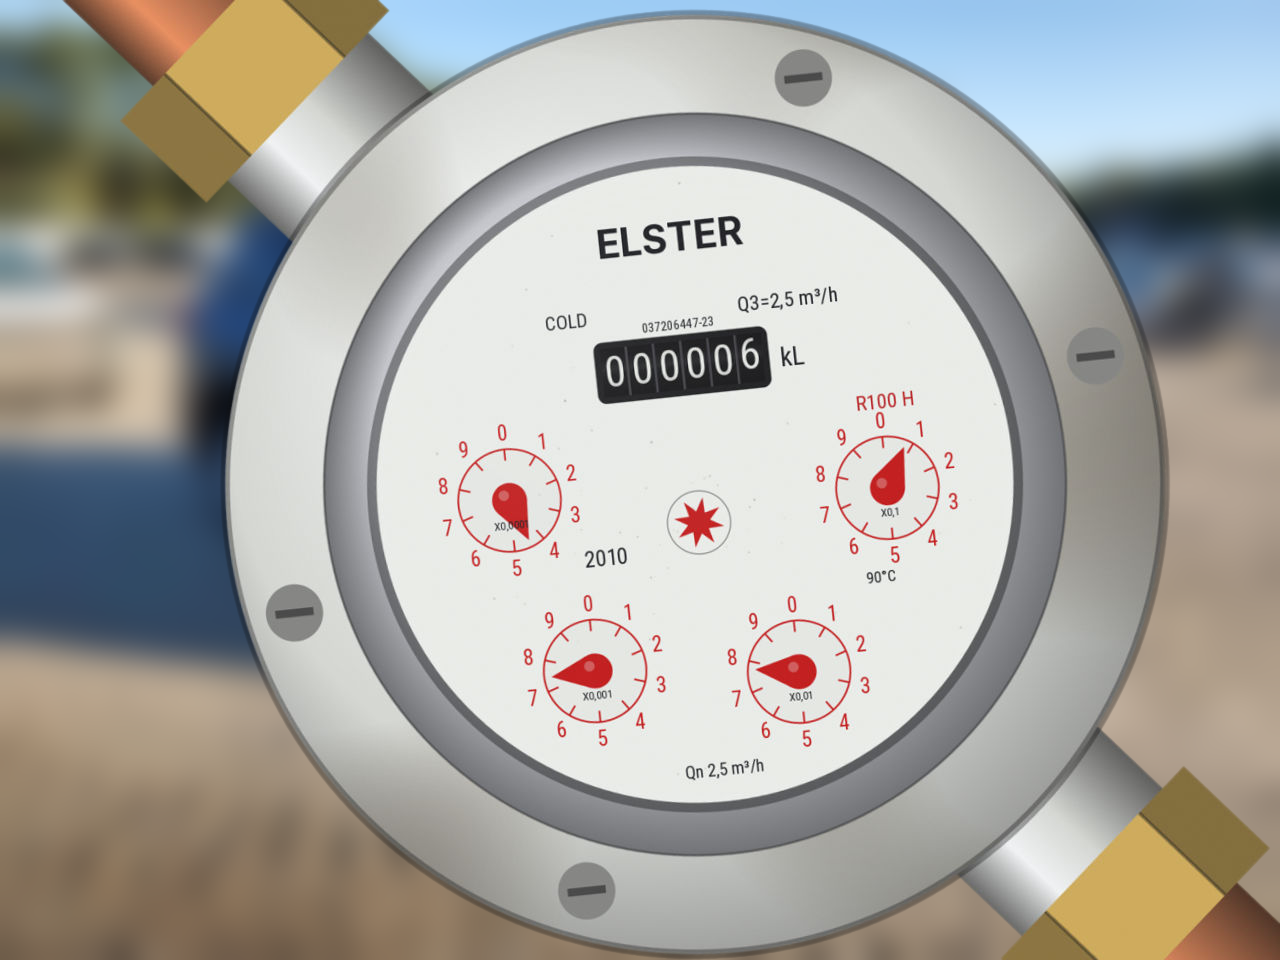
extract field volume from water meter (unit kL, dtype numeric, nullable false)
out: 6.0774 kL
